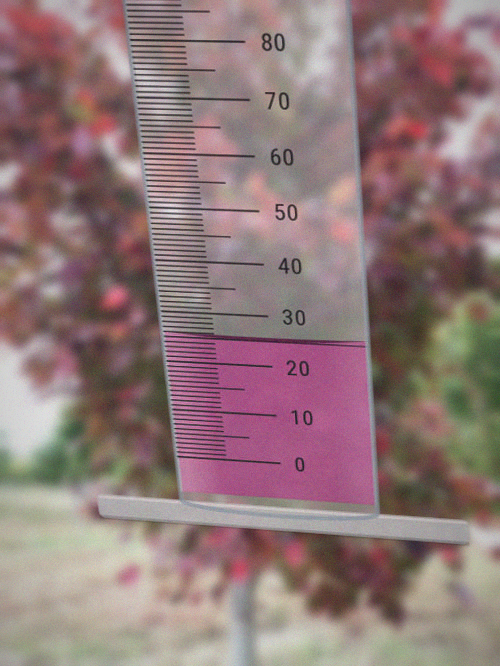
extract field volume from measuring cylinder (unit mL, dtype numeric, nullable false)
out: 25 mL
